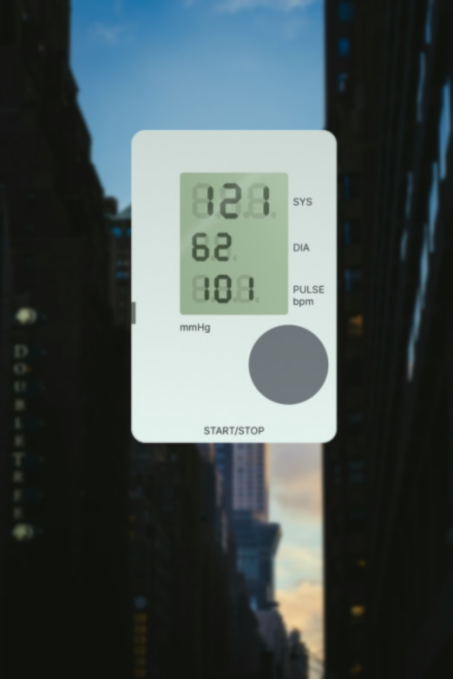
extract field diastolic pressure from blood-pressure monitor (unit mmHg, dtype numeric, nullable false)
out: 62 mmHg
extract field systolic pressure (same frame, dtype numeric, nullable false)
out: 121 mmHg
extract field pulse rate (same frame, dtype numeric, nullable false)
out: 101 bpm
